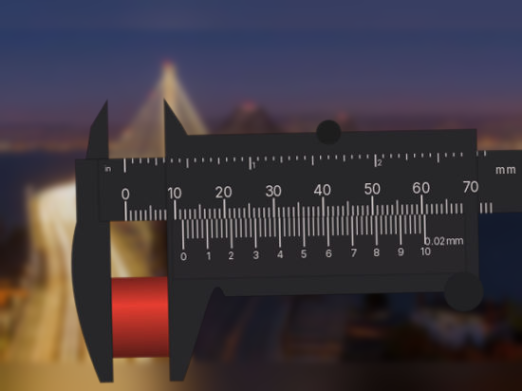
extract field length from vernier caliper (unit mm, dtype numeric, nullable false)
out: 11.5 mm
